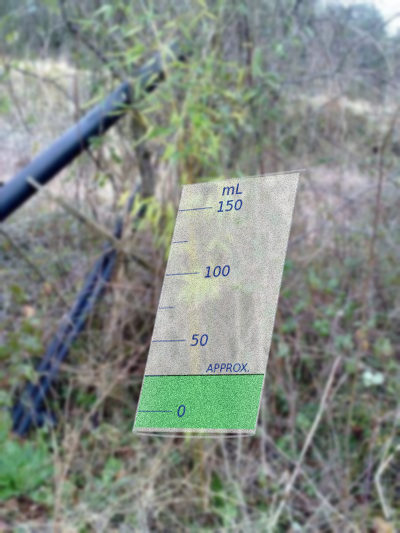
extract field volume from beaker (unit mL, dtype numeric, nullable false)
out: 25 mL
